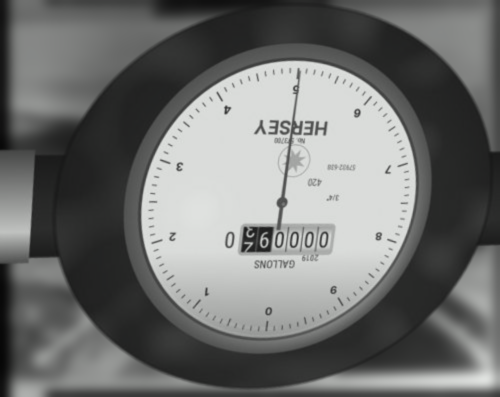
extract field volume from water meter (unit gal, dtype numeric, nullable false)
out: 925.0 gal
